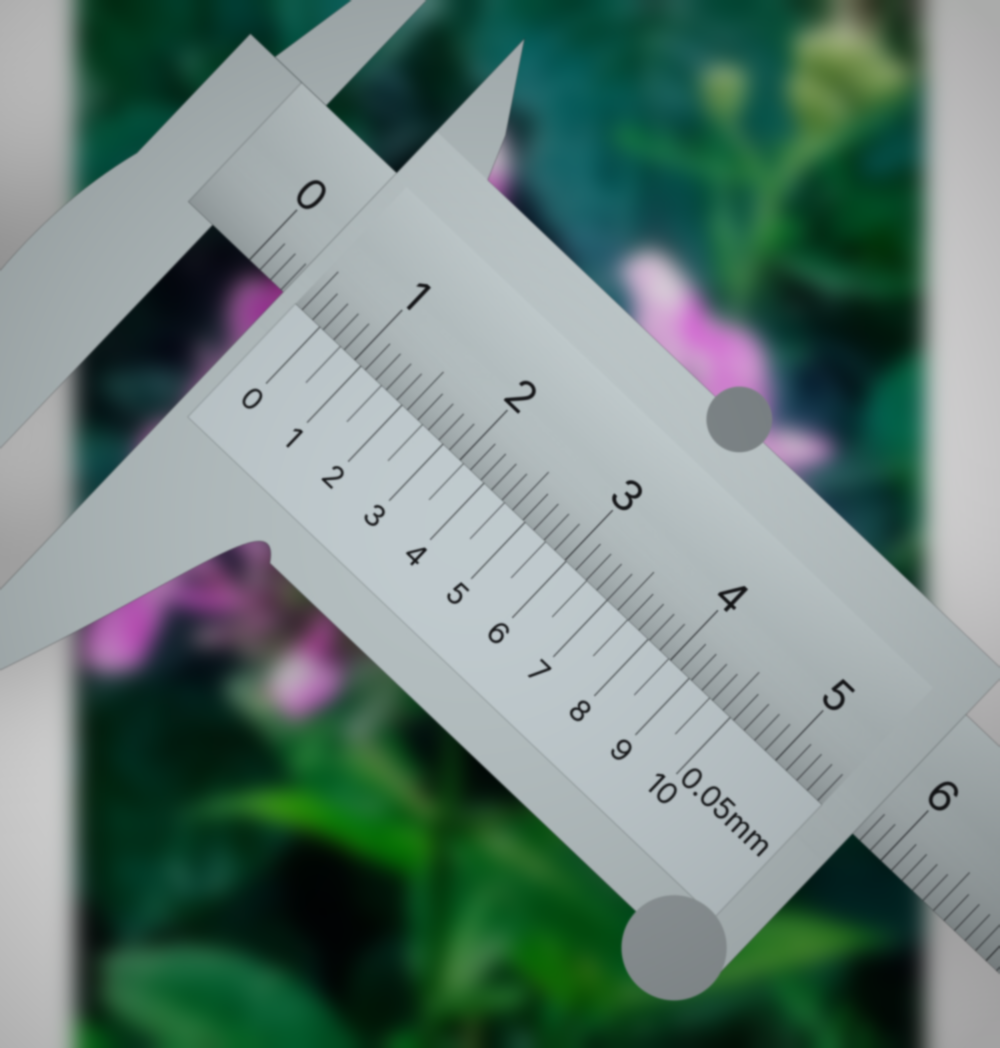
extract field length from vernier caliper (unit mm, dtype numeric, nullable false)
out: 6.7 mm
